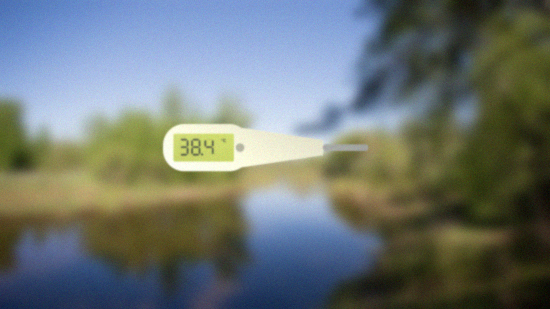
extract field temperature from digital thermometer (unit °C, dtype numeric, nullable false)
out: 38.4 °C
